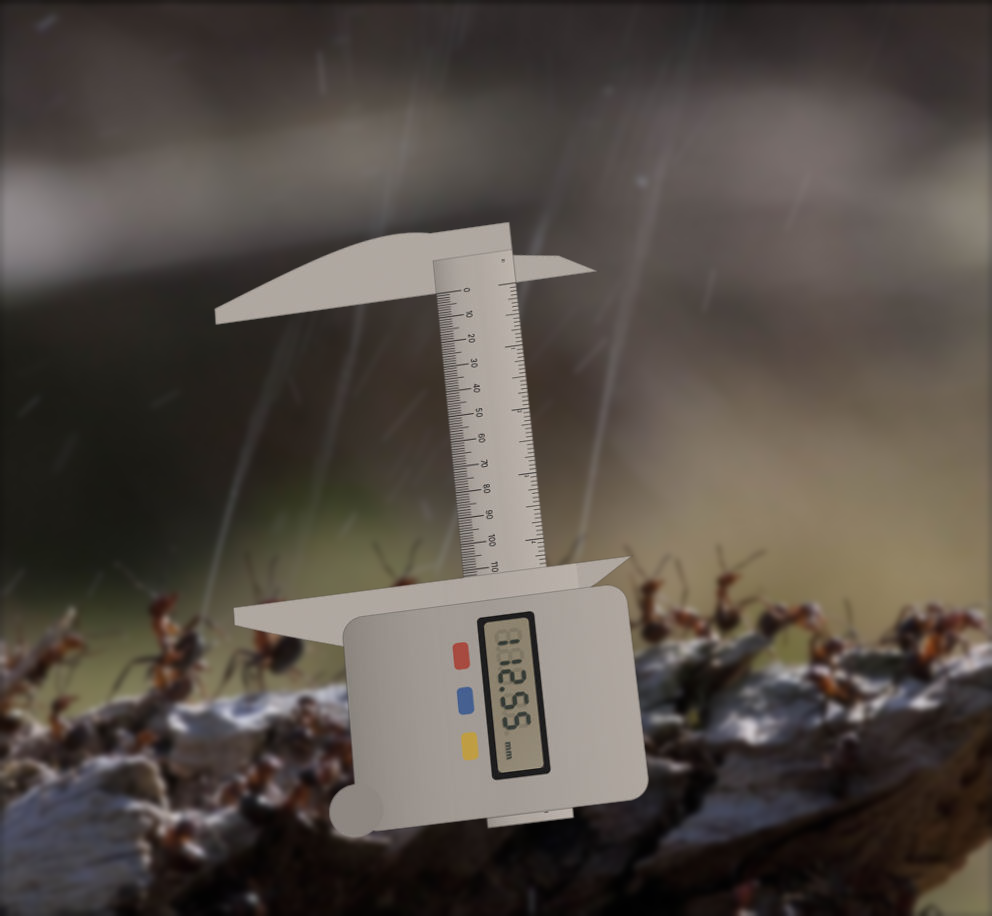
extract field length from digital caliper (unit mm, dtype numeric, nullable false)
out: 112.55 mm
